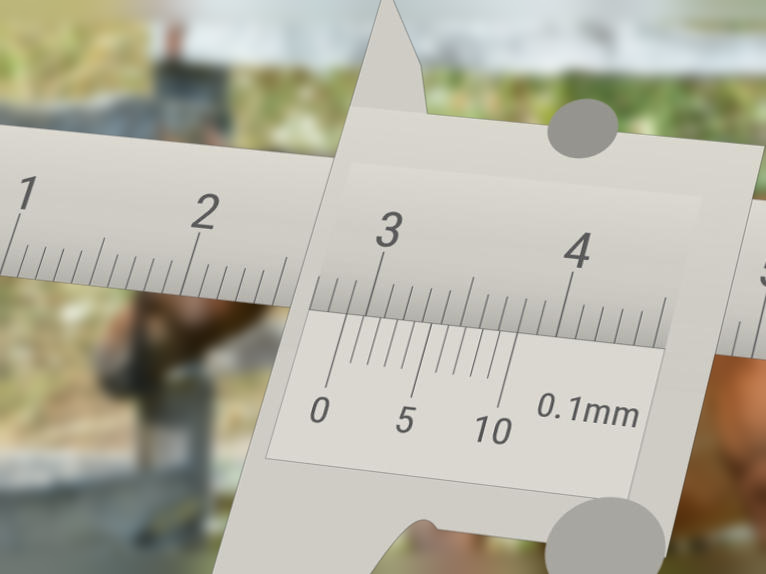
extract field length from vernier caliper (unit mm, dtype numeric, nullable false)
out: 29.0 mm
